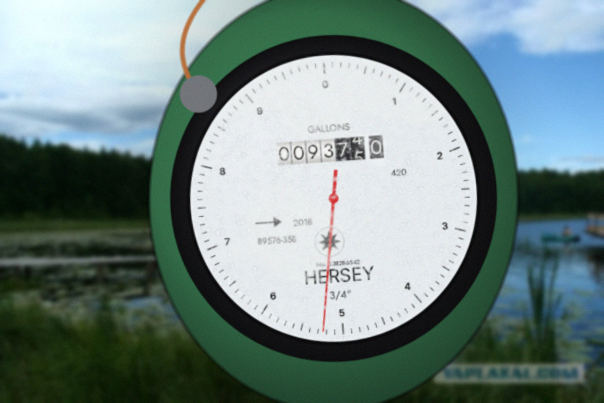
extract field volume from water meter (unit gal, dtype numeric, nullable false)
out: 93745.2 gal
